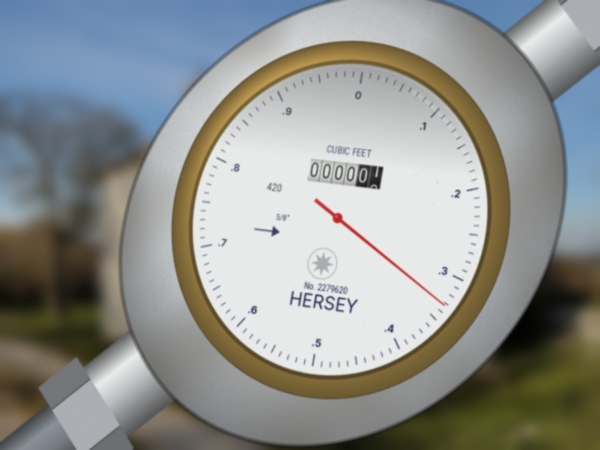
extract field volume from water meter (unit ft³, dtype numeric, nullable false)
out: 1.33 ft³
